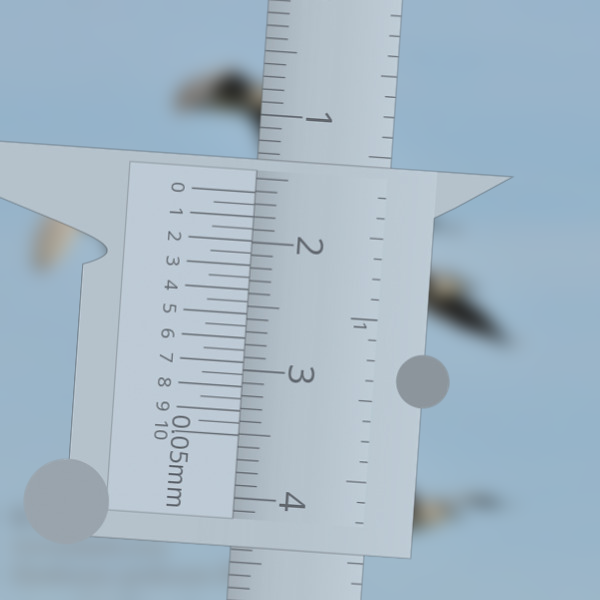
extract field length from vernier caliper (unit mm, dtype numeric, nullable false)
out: 16.1 mm
